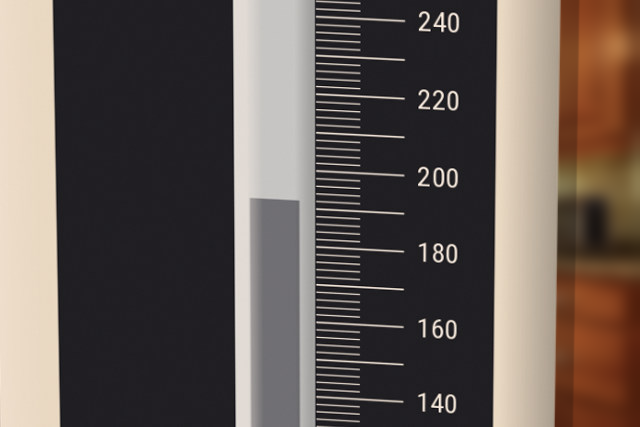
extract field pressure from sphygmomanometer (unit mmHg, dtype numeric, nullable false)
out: 192 mmHg
